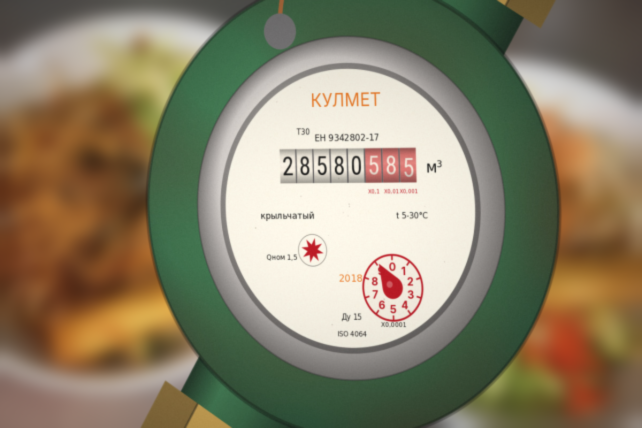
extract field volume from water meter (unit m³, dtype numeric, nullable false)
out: 28580.5849 m³
